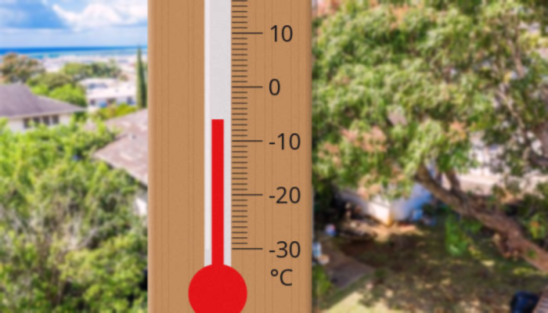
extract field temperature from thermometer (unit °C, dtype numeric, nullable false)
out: -6 °C
